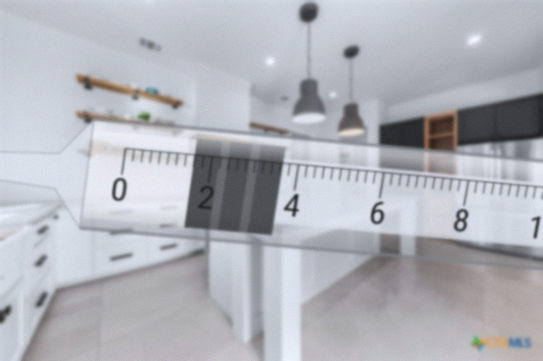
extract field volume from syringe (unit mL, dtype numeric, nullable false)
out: 1.6 mL
